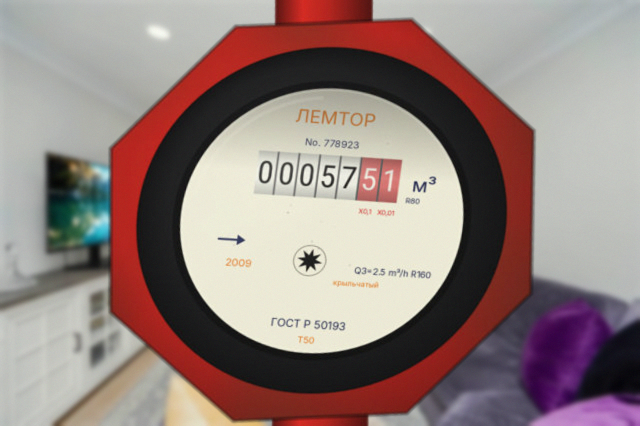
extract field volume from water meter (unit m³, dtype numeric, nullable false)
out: 57.51 m³
